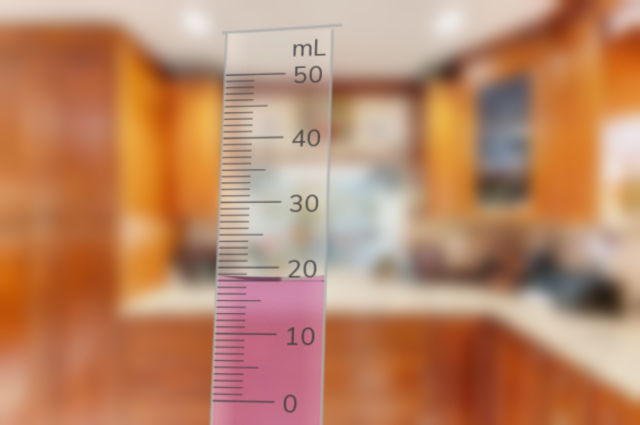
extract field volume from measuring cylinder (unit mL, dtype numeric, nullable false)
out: 18 mL
